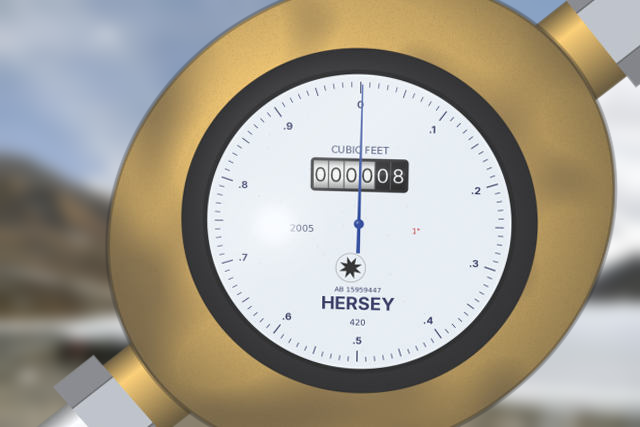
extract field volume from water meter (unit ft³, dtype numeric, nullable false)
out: 8.00 ft³
